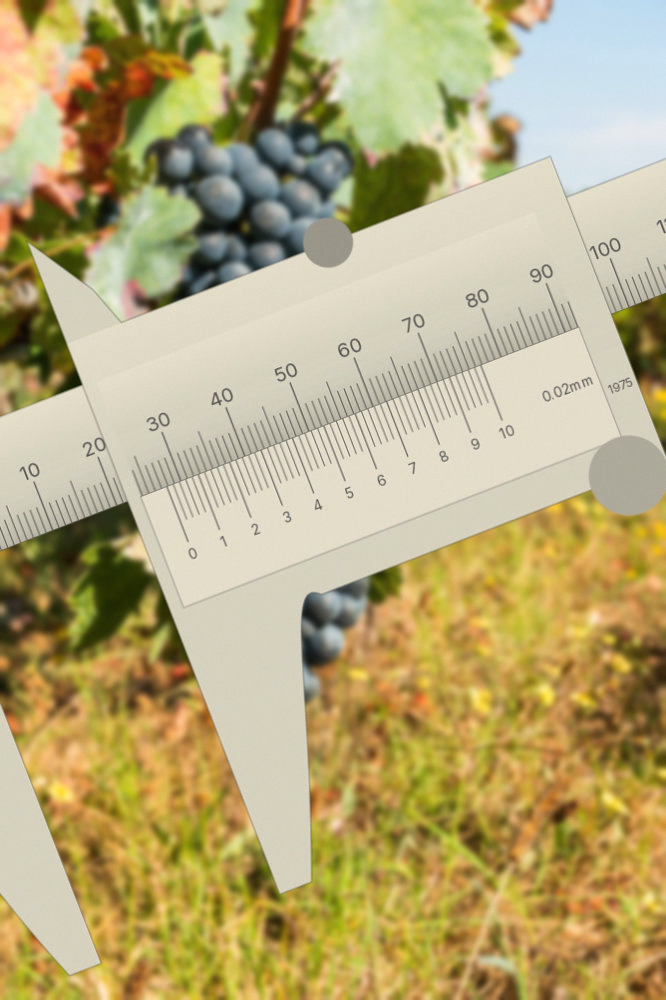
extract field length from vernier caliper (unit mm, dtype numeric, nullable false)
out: 27.8 mm
